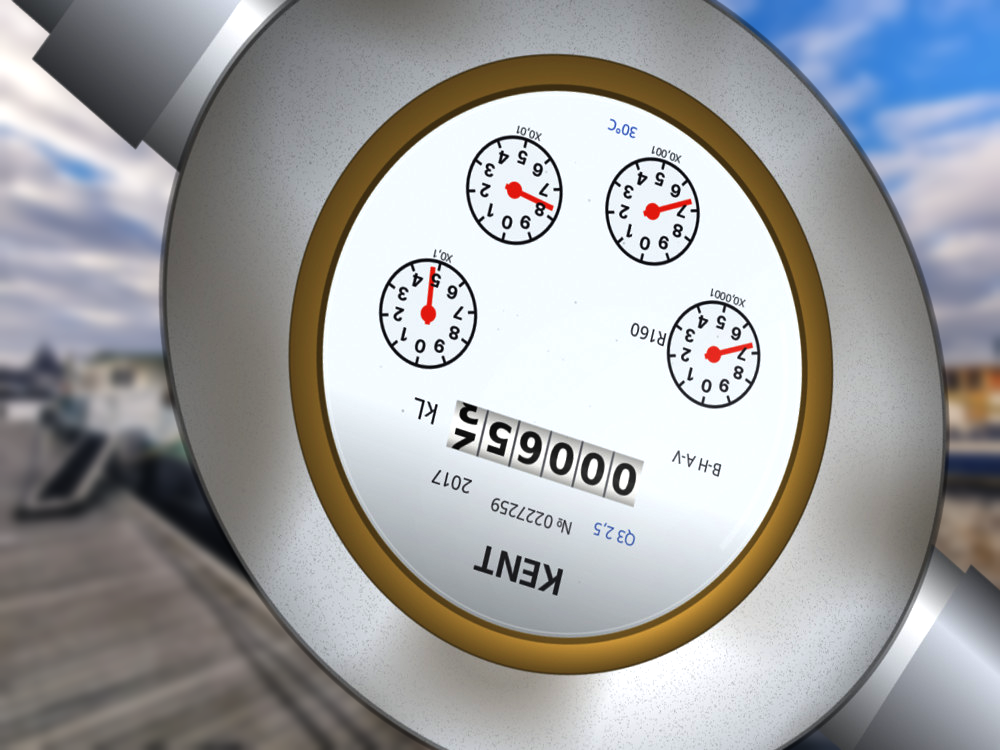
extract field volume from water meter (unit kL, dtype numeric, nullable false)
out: 652.4766 kL
